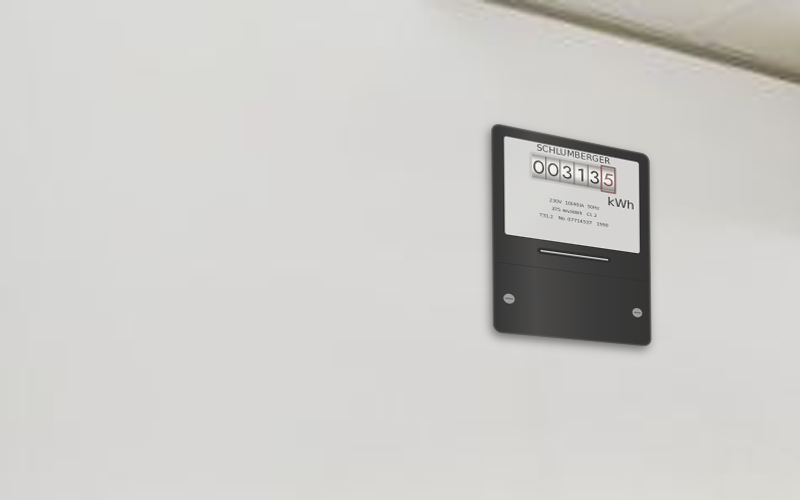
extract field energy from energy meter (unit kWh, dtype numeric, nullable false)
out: 313.5 kWh
